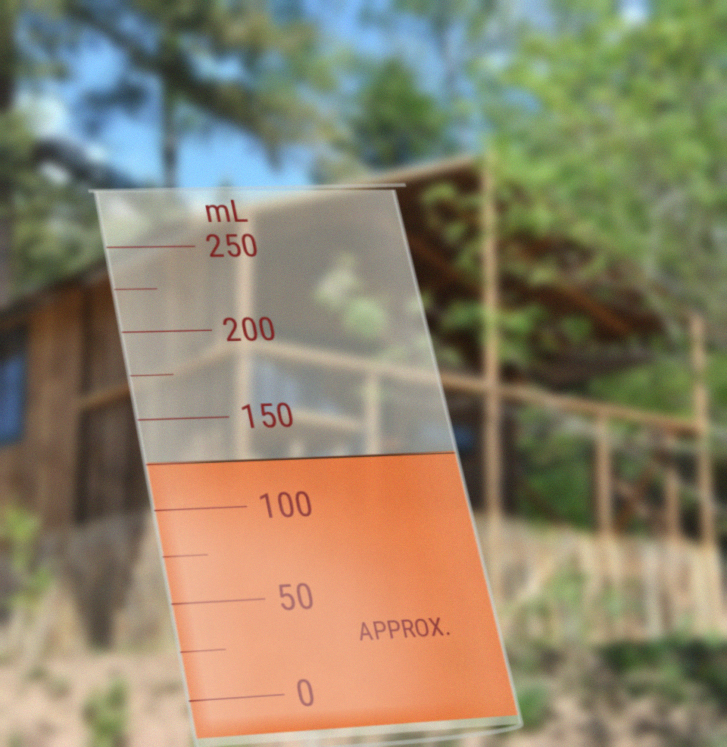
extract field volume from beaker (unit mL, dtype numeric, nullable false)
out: 125 mL
